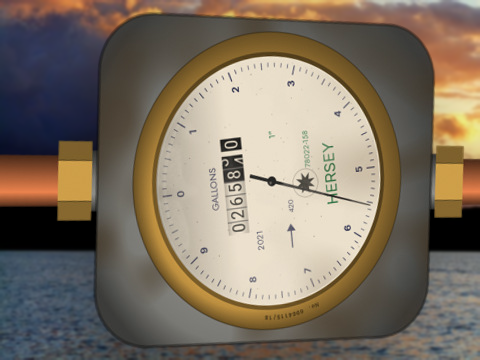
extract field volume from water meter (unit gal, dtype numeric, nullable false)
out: 265835.5 gal
